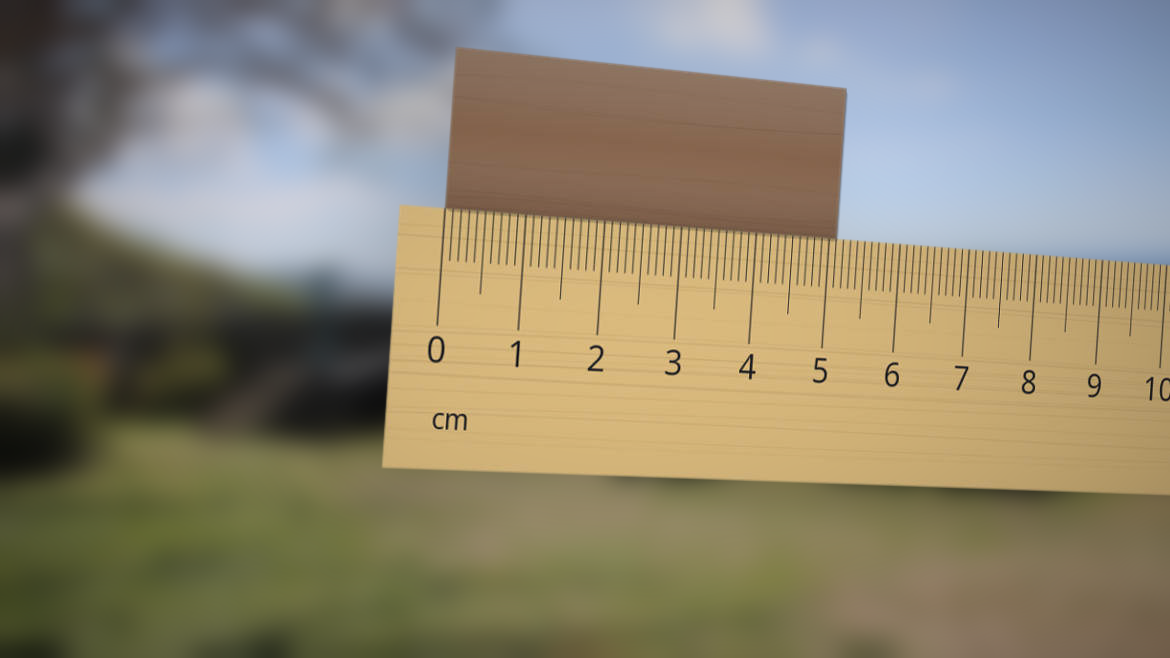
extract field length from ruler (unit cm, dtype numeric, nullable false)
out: 5.1 cm
